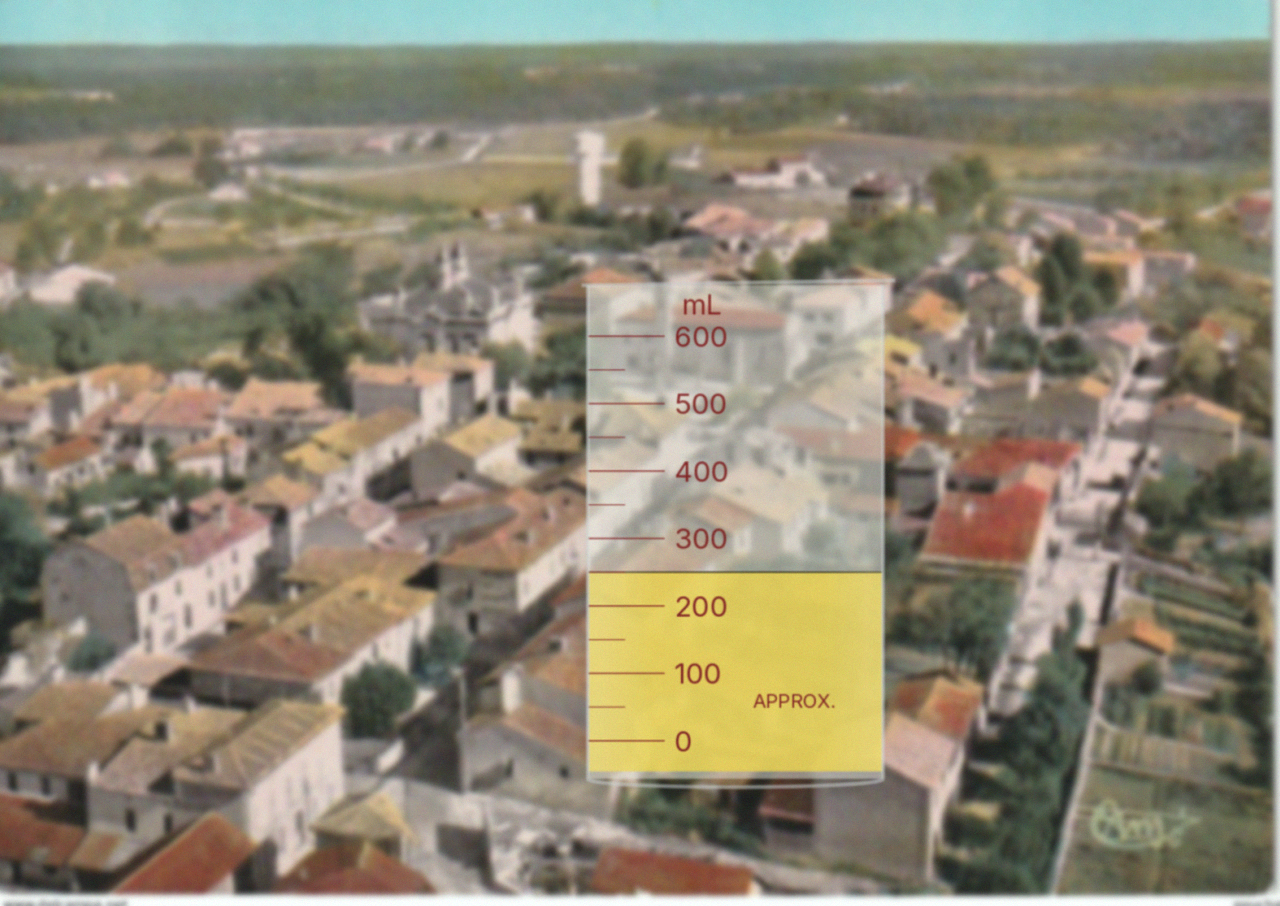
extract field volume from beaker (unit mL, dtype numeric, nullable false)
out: 250 mL
